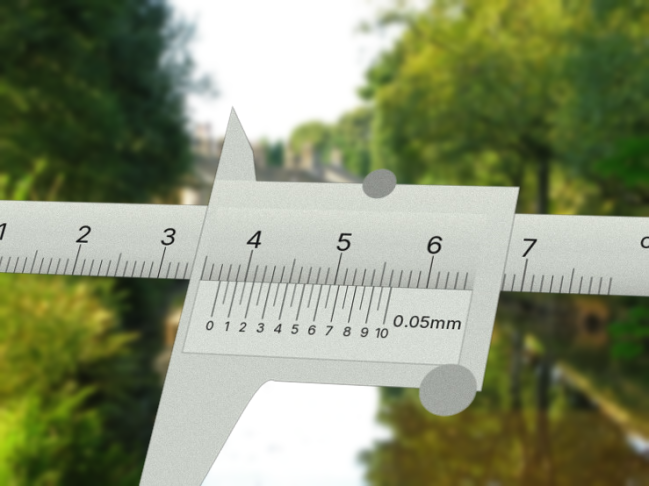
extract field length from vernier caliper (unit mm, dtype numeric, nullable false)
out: 37.2 mm
